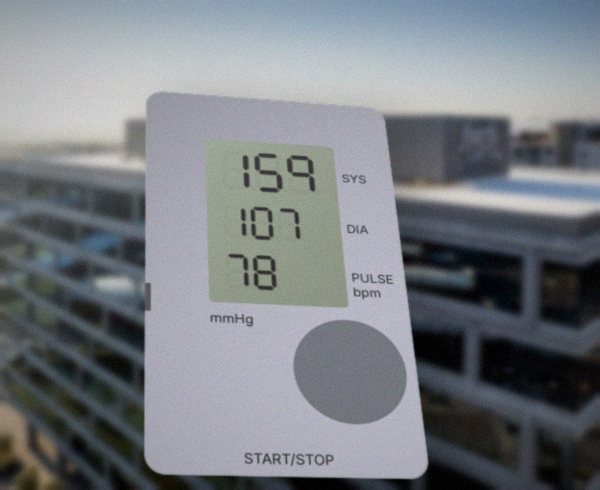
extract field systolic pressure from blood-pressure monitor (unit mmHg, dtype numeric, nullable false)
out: 159 mmHg
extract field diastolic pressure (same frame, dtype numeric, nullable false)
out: 107 mmHg
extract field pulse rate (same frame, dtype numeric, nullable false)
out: 78 bpm
